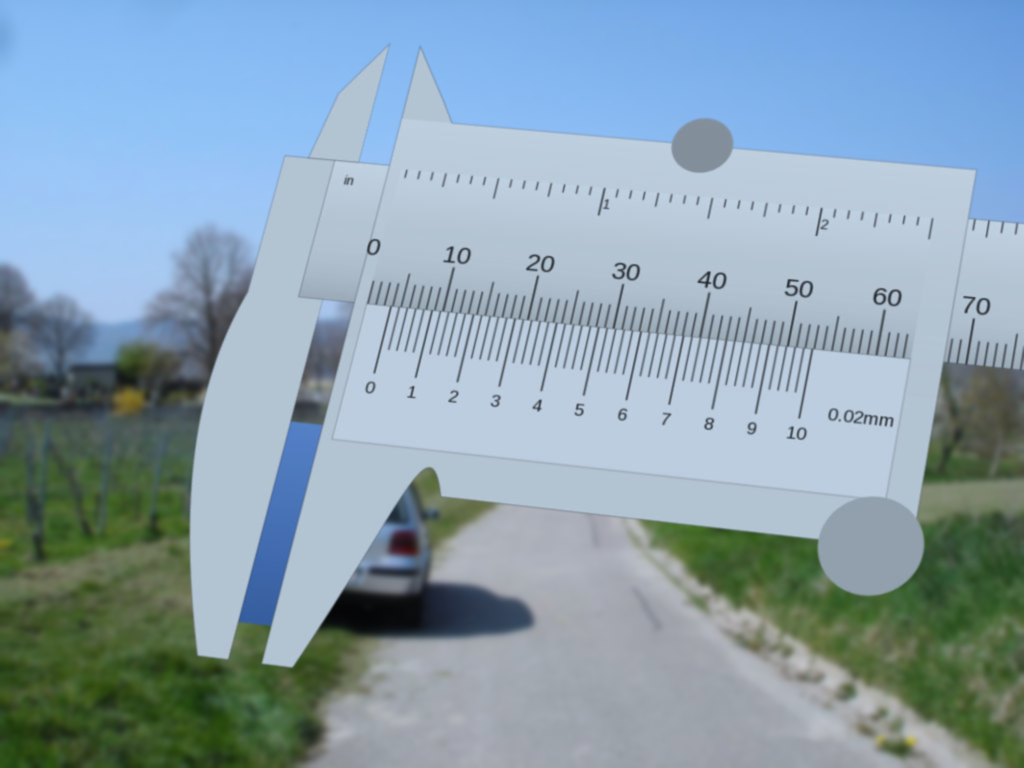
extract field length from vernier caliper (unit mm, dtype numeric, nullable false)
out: 3.8 mm
